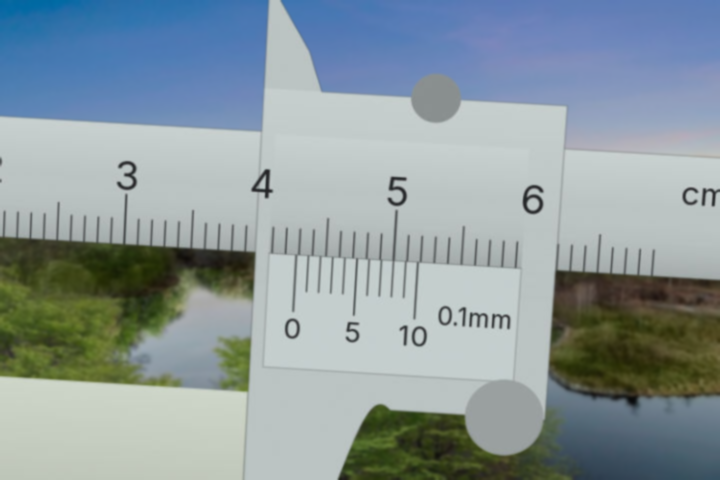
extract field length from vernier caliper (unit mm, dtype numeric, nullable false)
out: 42.8 mm
